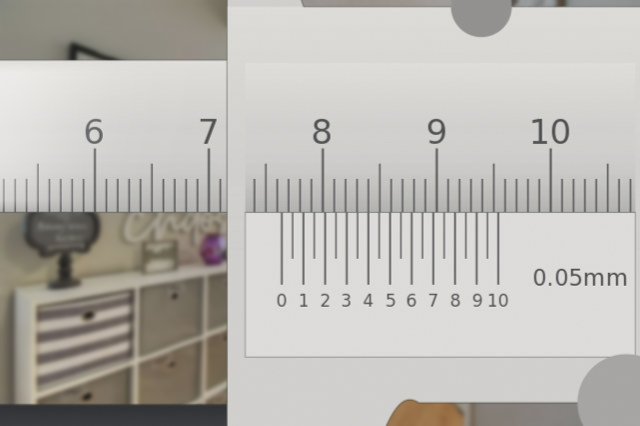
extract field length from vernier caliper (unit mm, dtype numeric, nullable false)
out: 76.4 mm
